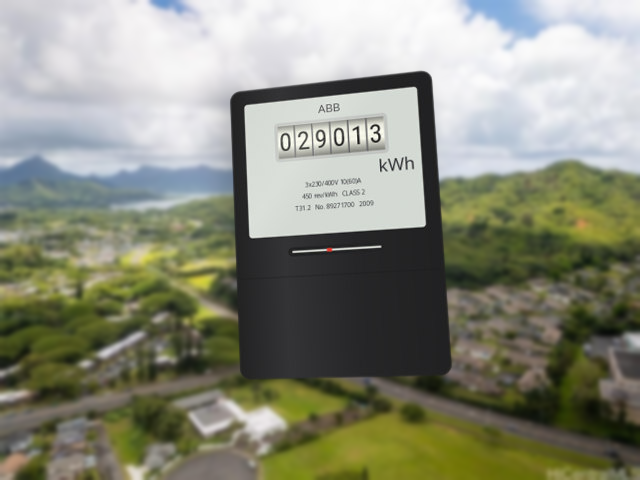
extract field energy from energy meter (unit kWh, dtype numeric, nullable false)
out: 29013 kWh
